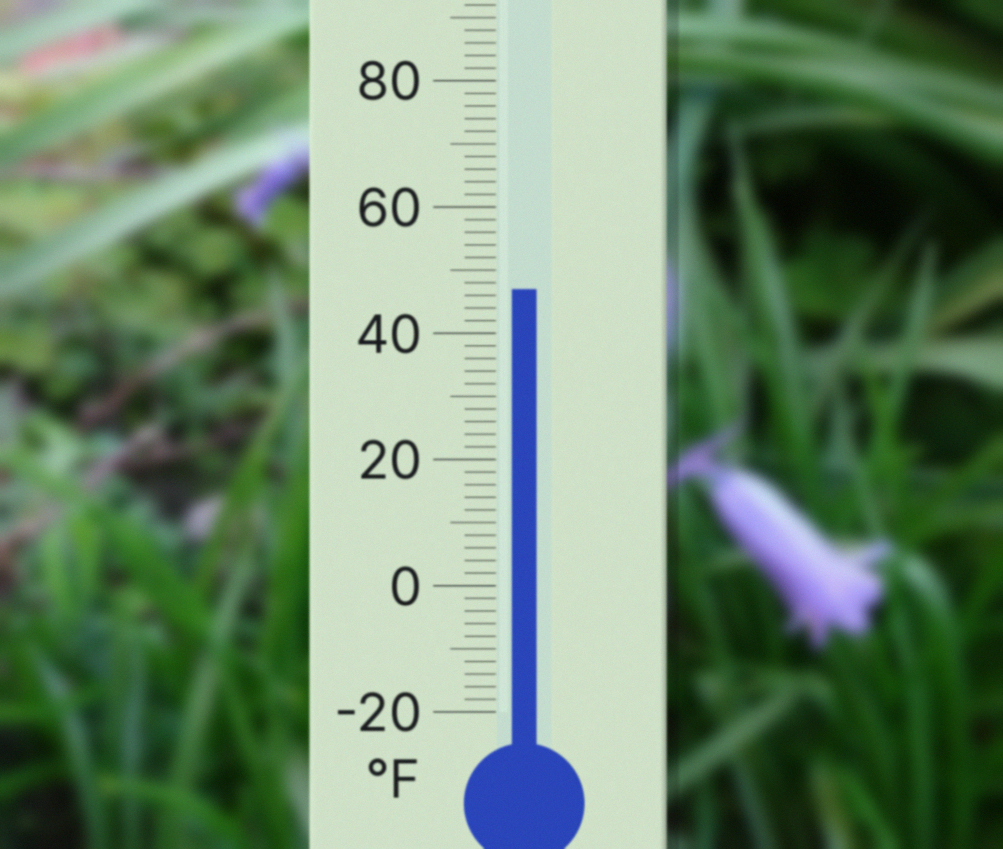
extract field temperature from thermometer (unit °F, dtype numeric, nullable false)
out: 47 °F
